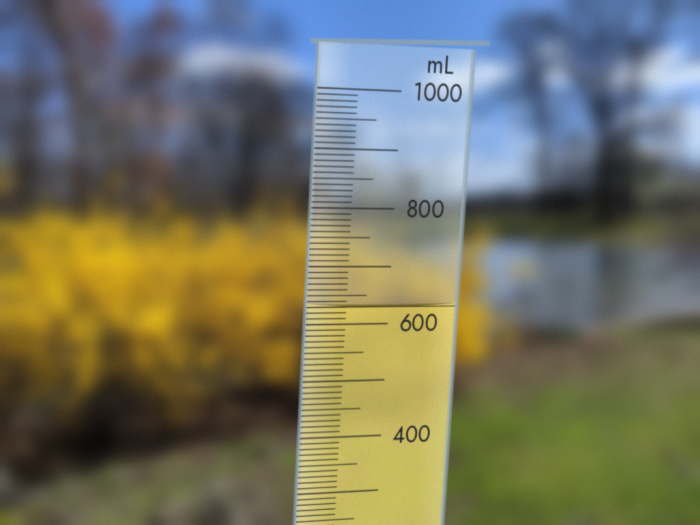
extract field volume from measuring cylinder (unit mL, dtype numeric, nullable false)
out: 630 mL
